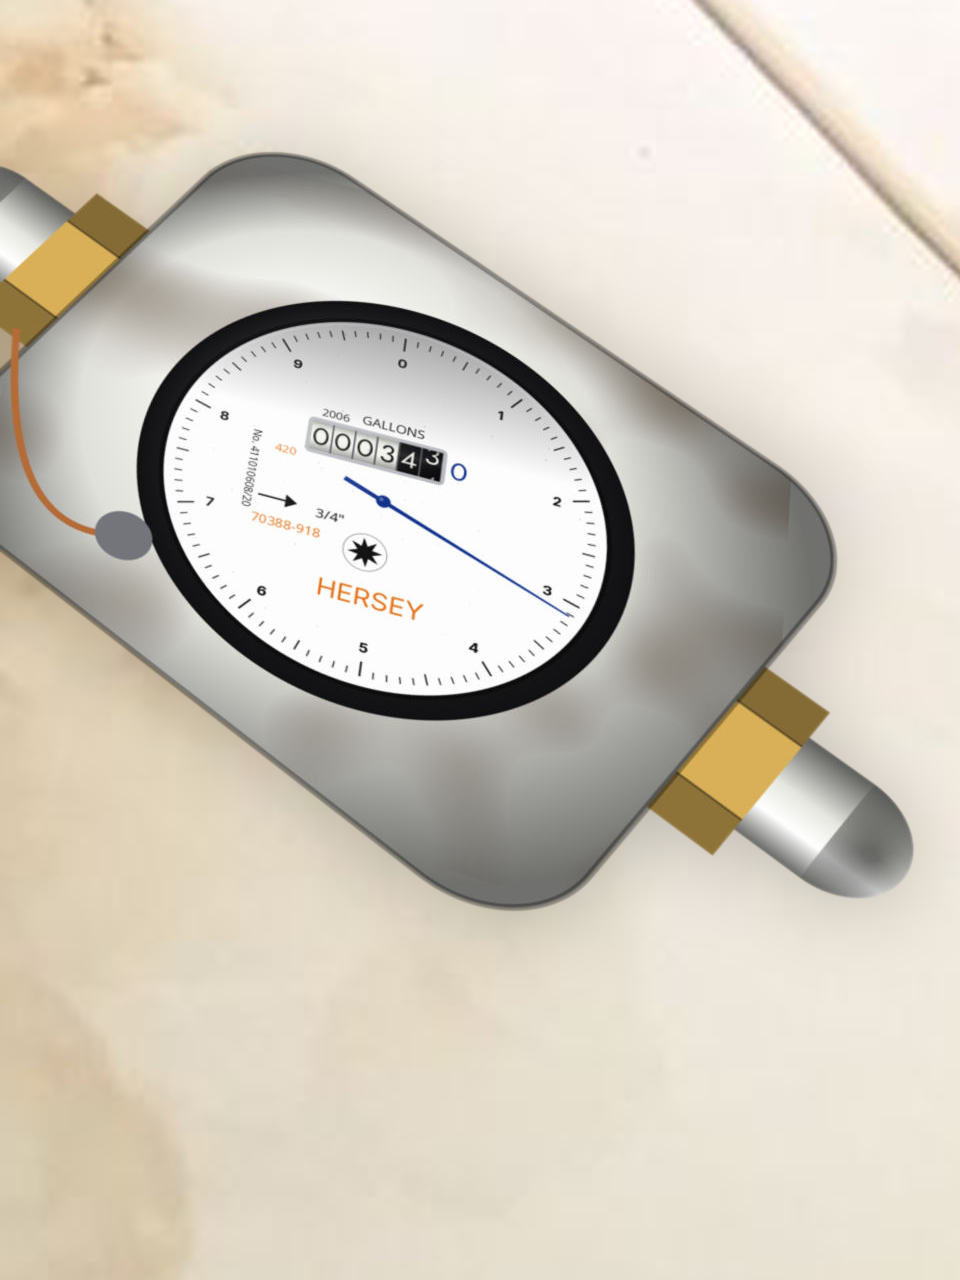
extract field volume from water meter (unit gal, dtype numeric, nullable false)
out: 3433.1 gal
